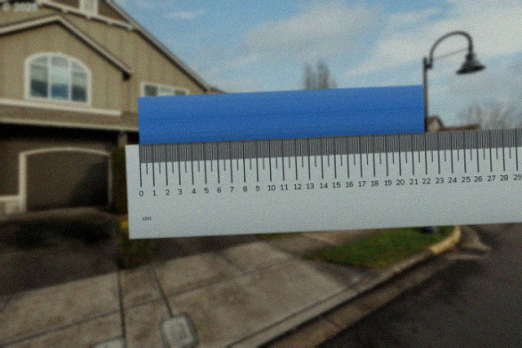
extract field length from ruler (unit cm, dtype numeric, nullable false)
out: 22 cm
